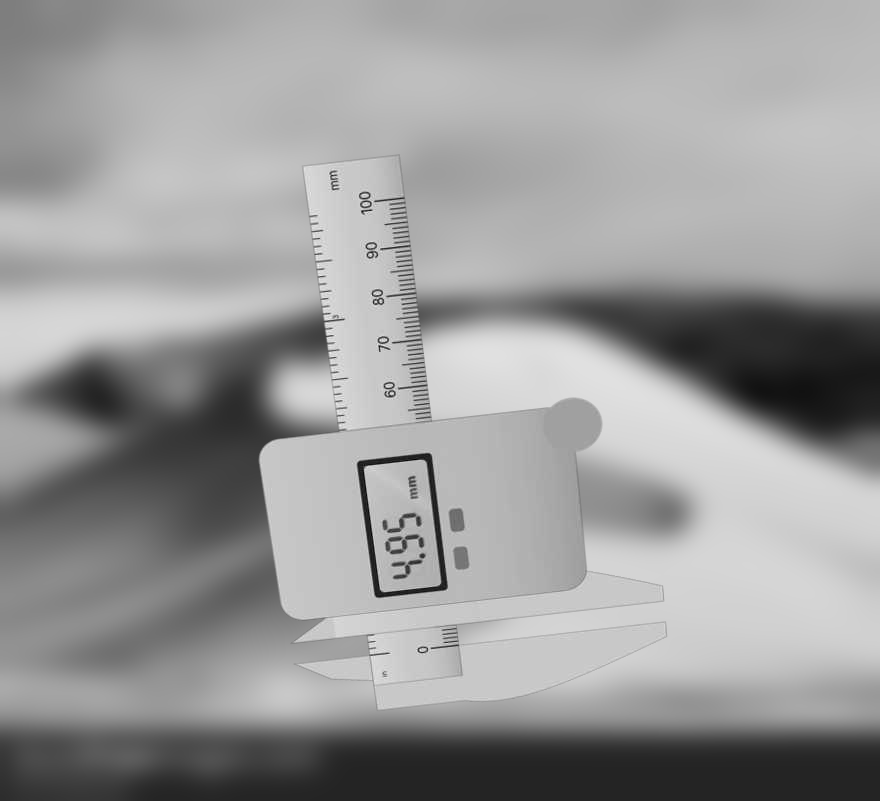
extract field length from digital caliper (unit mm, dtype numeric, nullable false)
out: 4.95 mm
